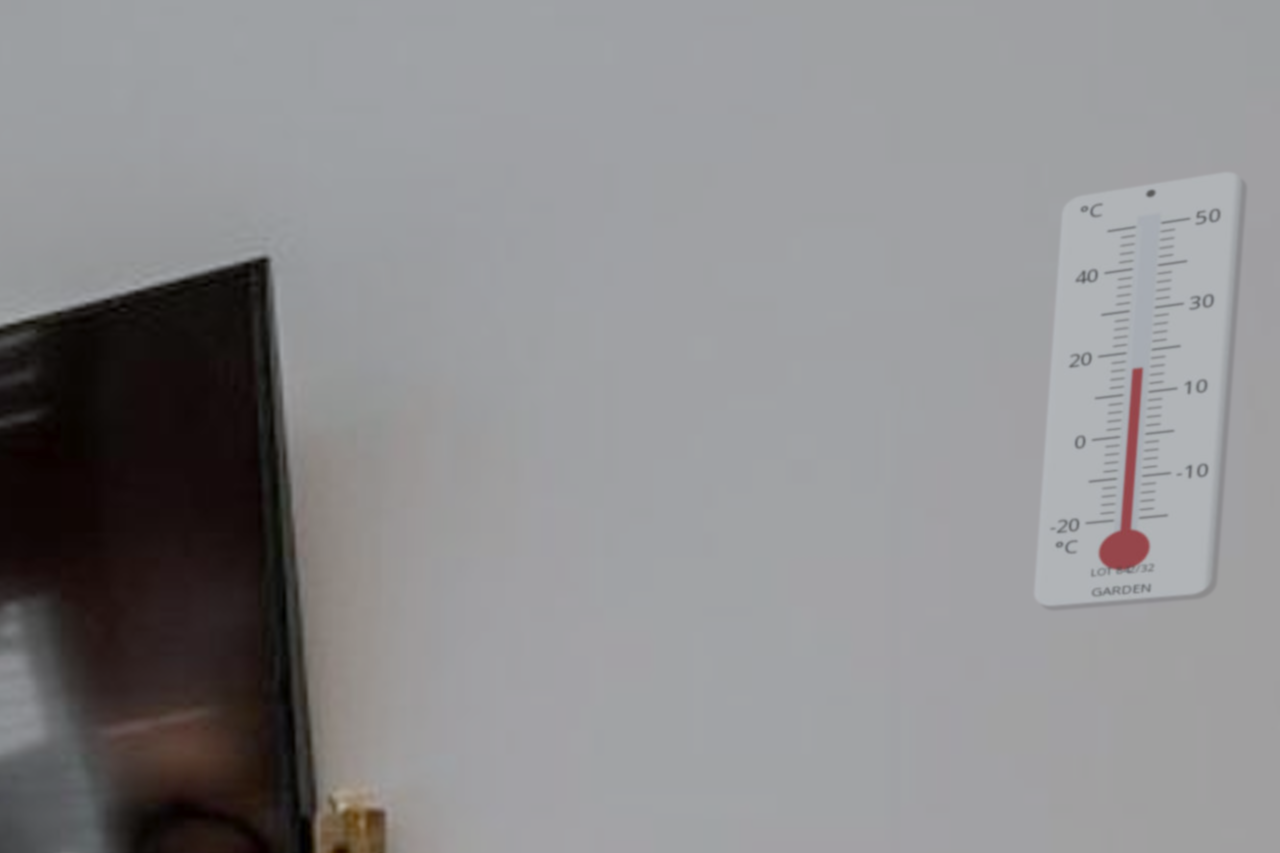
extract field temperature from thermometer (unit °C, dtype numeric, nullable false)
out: 16 °C
